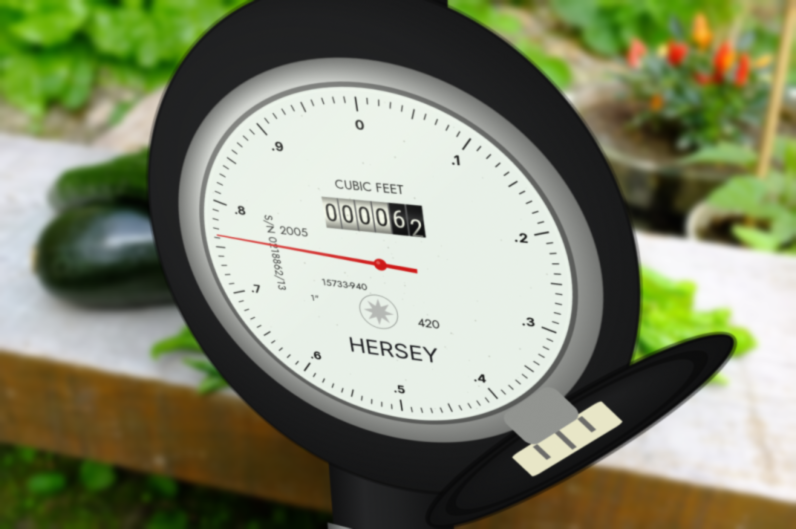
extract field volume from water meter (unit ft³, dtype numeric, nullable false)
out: 61.76 ft³
